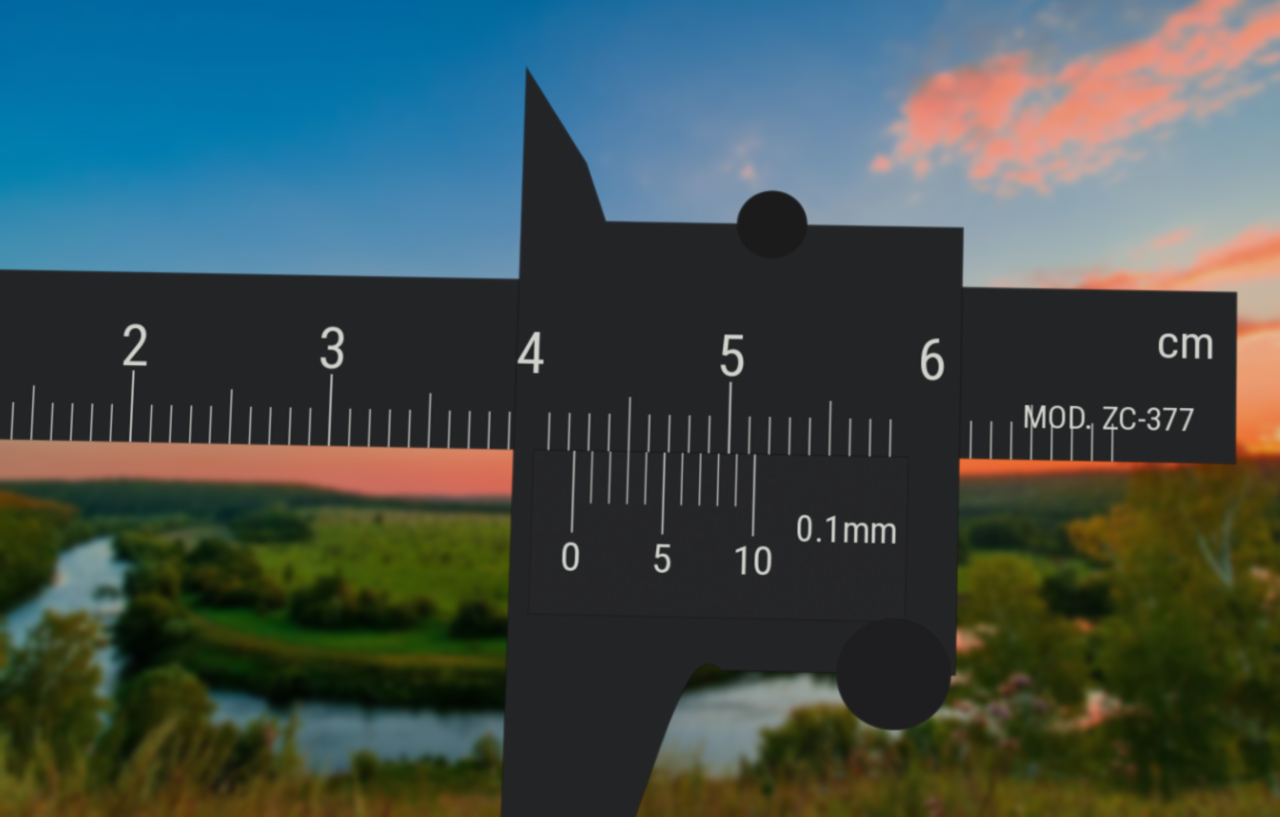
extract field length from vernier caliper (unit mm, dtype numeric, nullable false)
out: 42.3 mm
